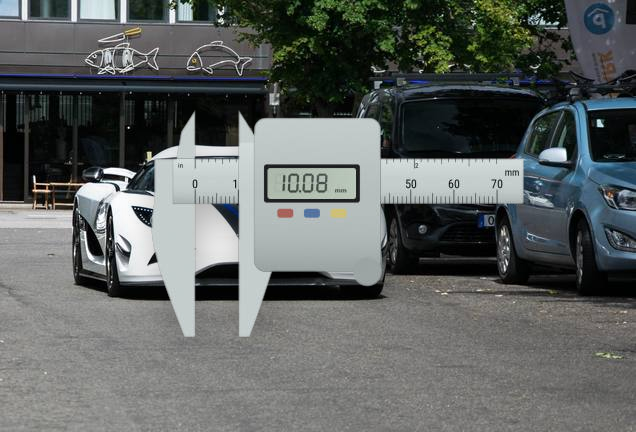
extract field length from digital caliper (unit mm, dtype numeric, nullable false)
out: 10.08 mm
